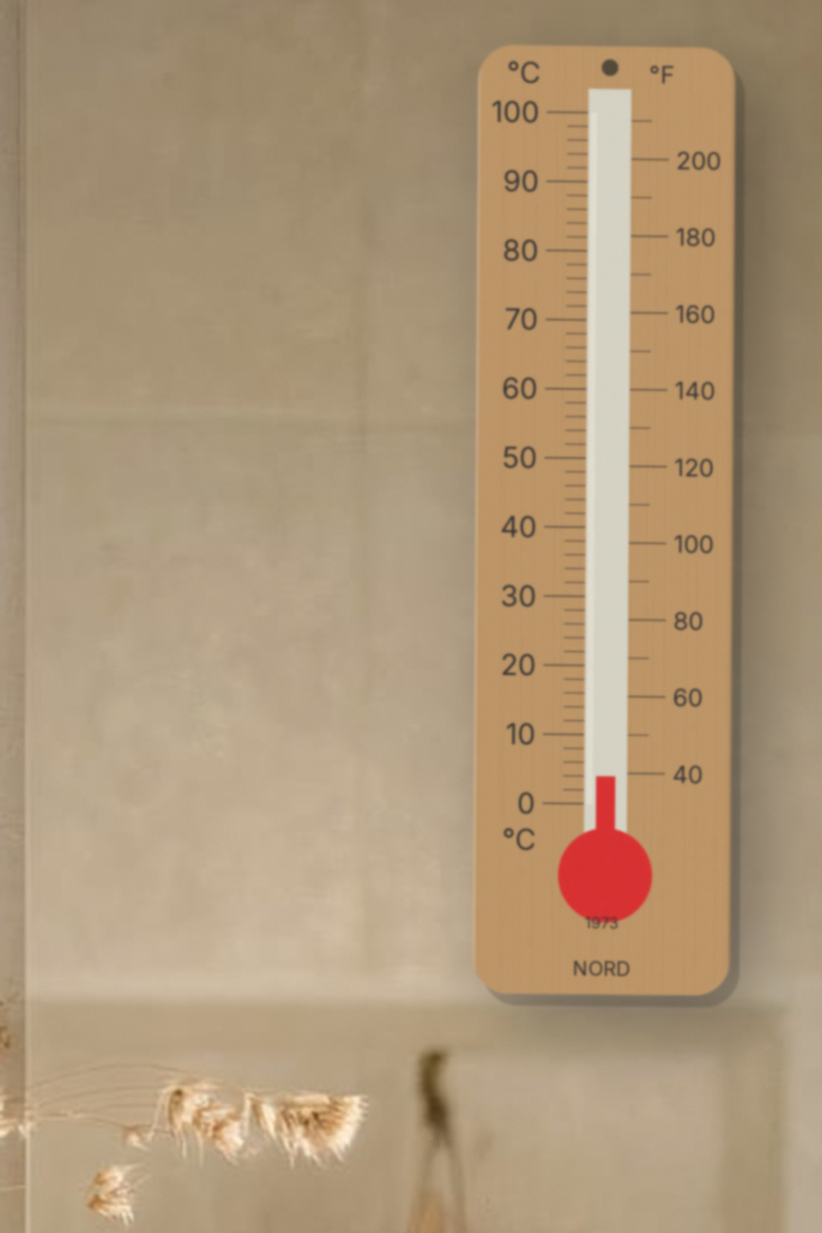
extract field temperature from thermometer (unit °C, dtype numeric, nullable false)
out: 4 °C
